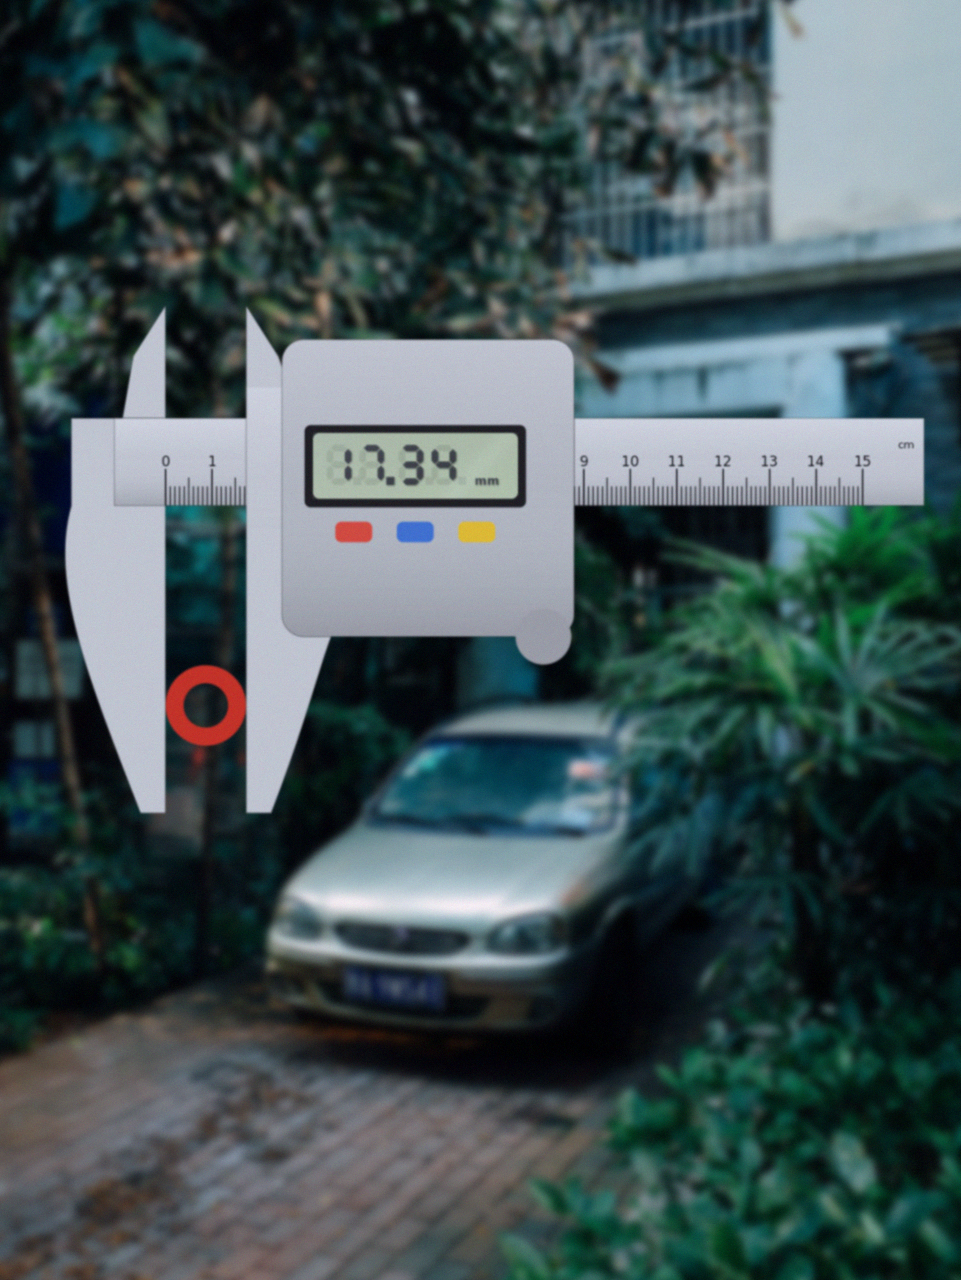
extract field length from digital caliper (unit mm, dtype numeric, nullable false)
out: 17.34 mm
